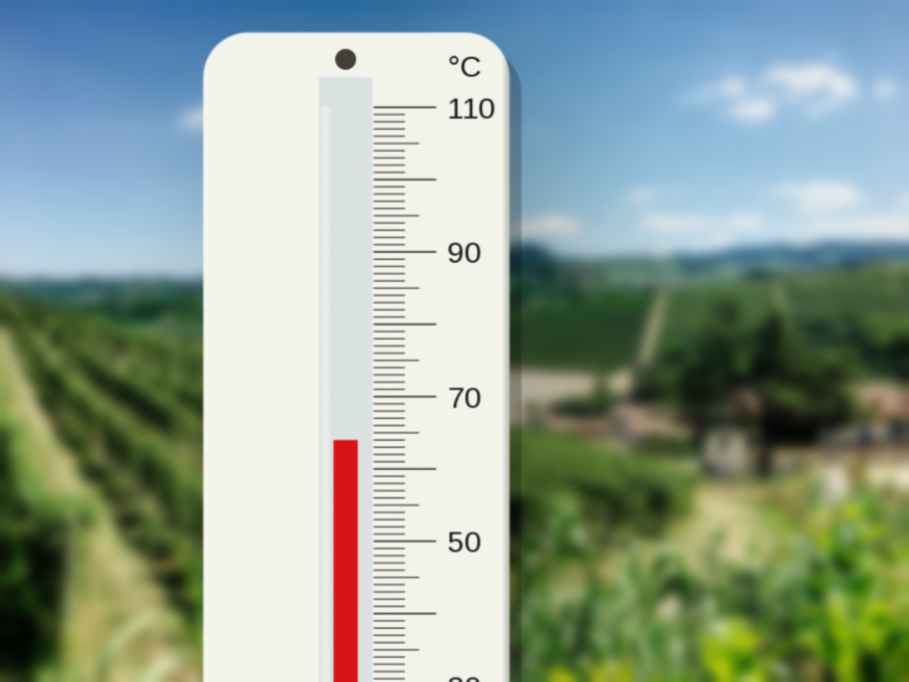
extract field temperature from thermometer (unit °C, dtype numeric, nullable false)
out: 64 °C
